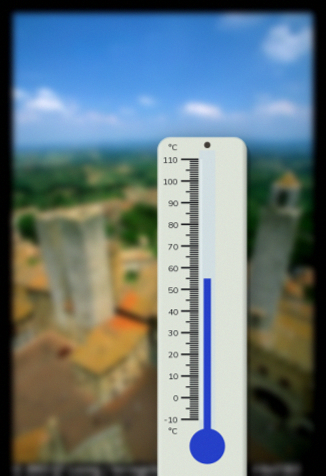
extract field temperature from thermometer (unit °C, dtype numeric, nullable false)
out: 55 °C
